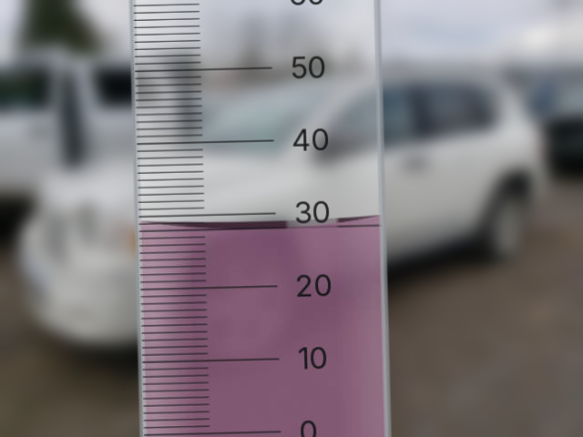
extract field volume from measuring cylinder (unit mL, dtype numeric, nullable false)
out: 28 mL
